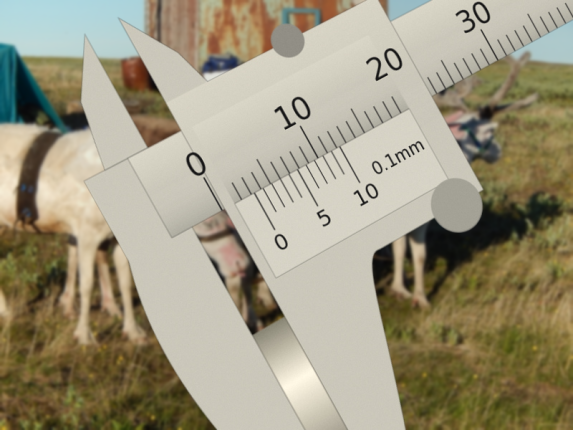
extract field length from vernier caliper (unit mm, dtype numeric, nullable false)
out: 3.3 mm
